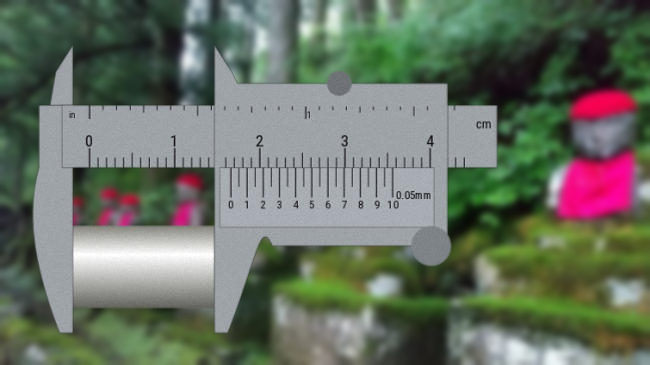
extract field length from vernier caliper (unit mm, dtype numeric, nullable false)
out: 16.6 mm
